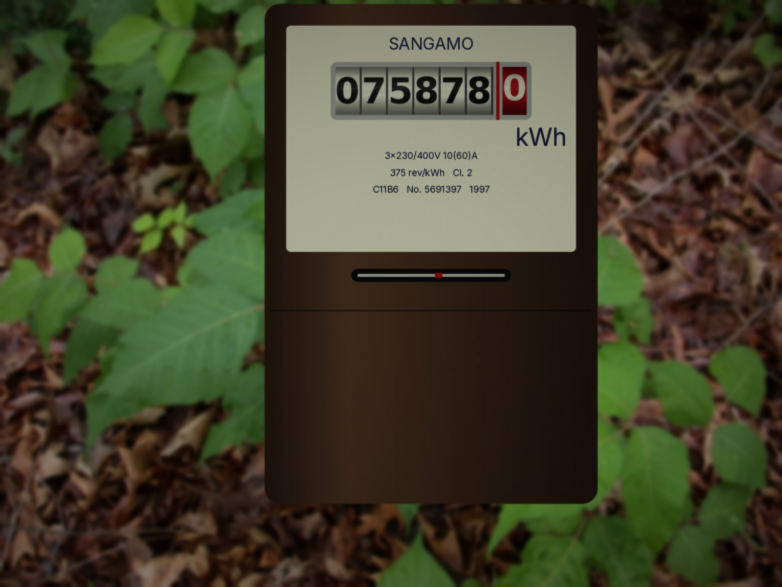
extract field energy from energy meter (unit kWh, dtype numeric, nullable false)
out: 75878.0 kWh
